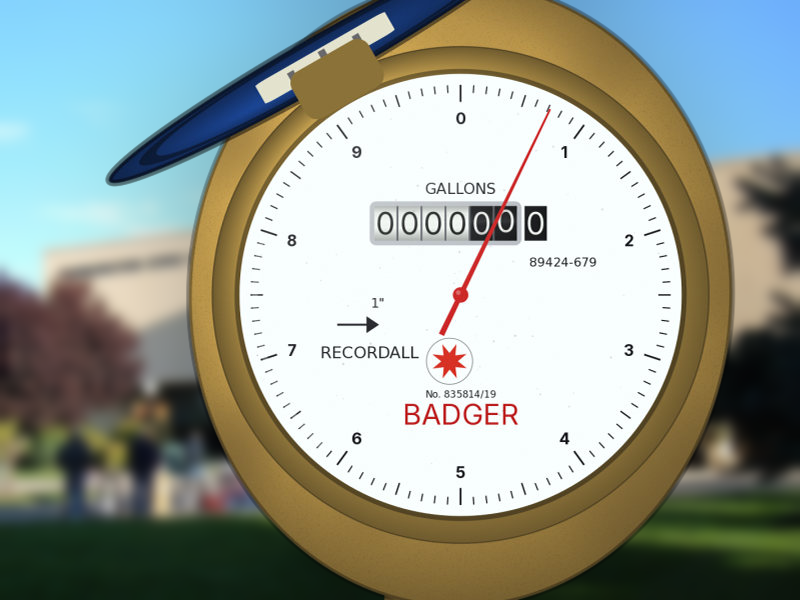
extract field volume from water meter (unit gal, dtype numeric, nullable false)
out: 0.7 gal
